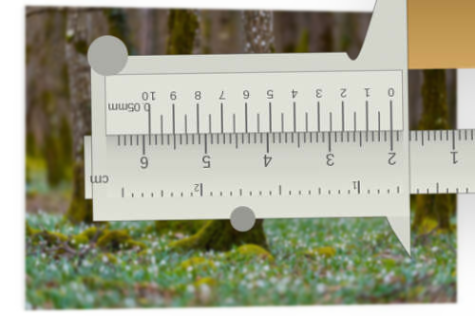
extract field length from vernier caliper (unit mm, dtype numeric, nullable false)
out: 20.0 mm
